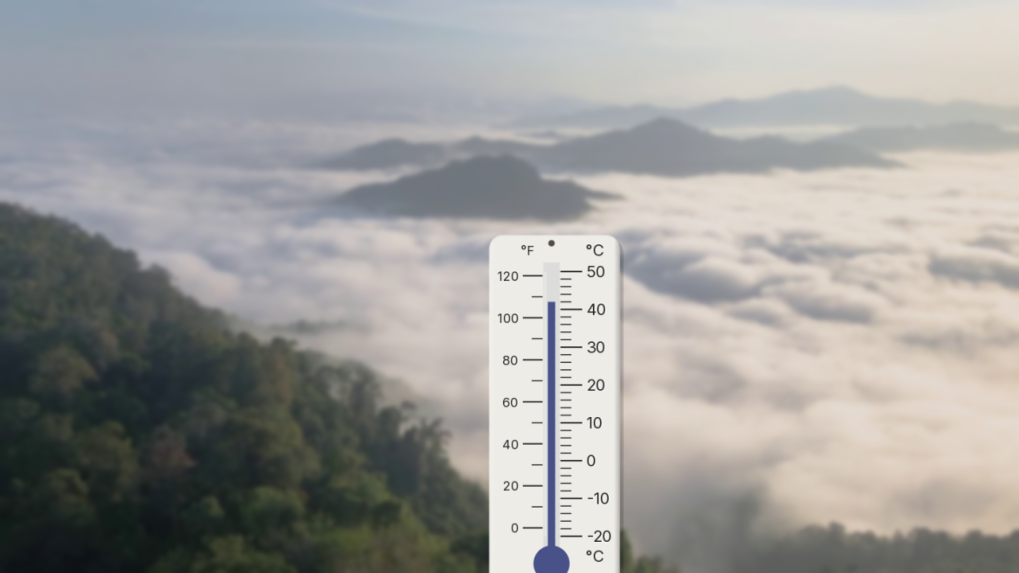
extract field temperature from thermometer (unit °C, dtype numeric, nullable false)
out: 42 °C
